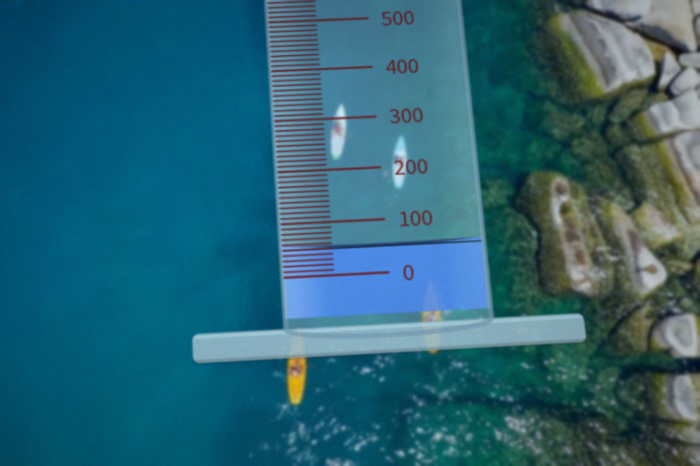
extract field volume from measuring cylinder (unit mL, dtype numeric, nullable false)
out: 50 mL
